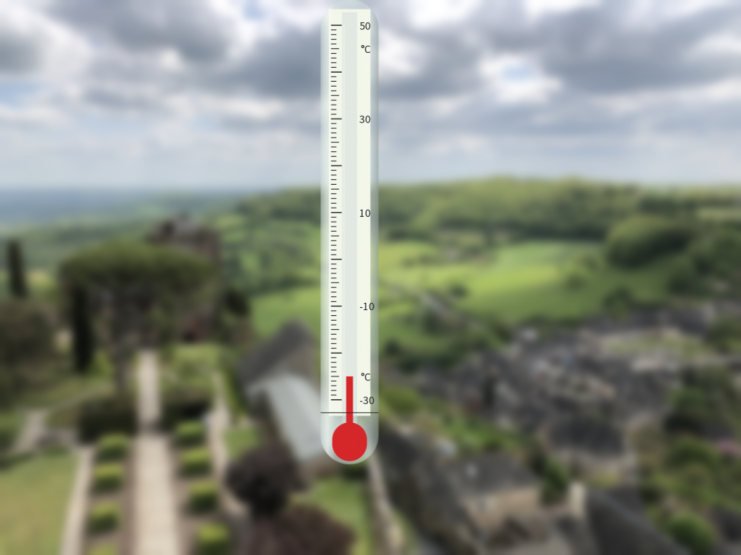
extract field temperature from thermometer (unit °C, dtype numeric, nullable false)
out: -25 °C
